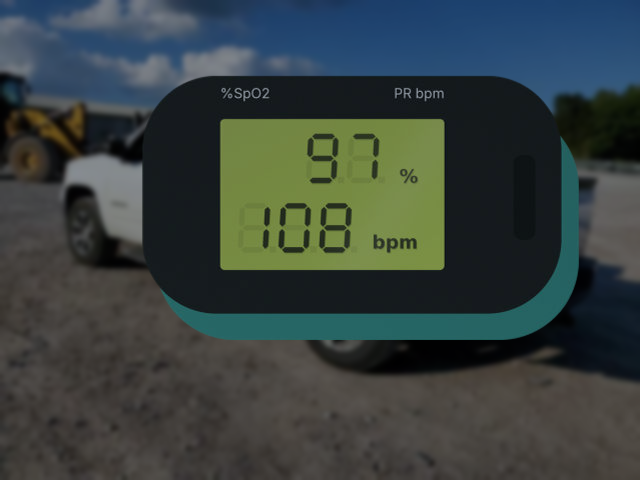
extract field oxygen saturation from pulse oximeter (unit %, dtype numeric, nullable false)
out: 97 %
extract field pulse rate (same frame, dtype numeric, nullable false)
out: 108 bpm
